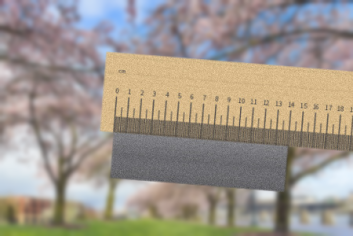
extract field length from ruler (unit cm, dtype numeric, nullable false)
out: 14 cm
